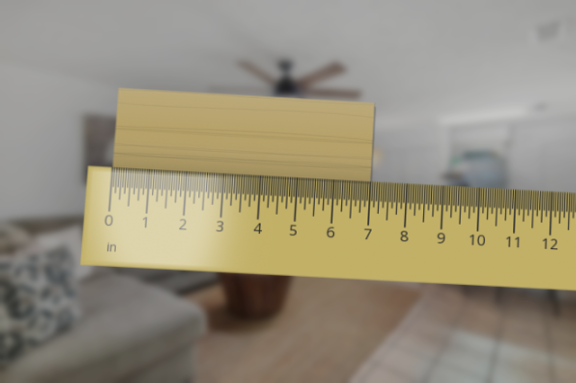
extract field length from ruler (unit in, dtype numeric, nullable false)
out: 7 in
